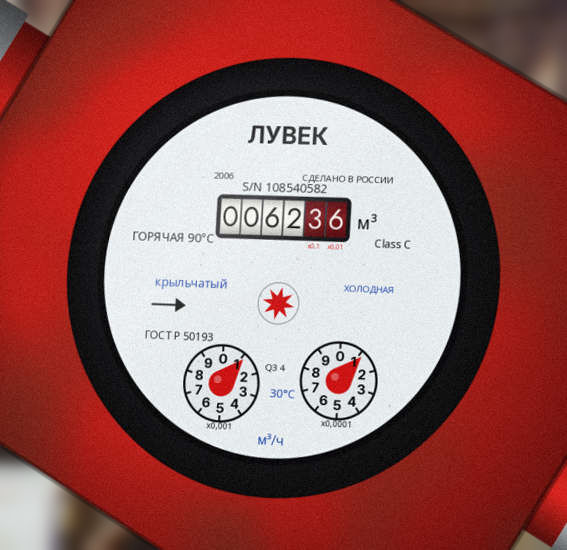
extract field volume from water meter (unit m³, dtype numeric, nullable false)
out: 62.3611 m³
